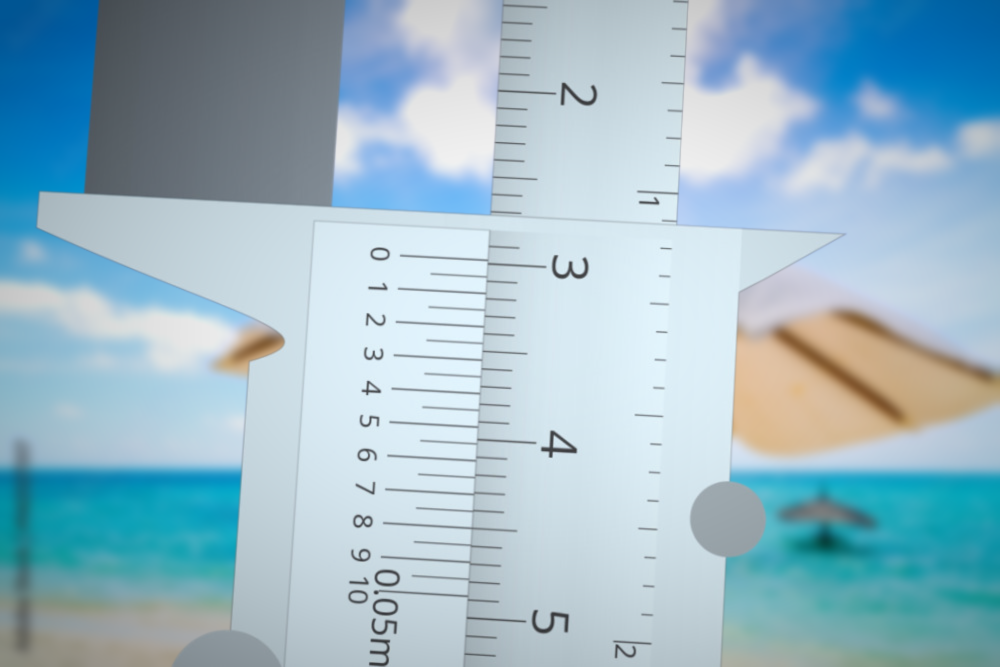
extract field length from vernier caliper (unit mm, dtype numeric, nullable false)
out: 29.8 mm
